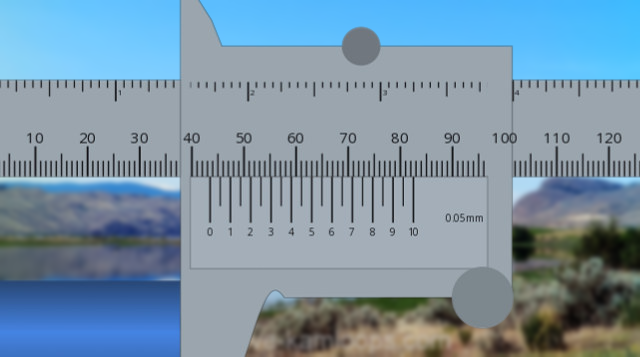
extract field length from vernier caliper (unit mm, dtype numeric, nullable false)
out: 43.5 mm
